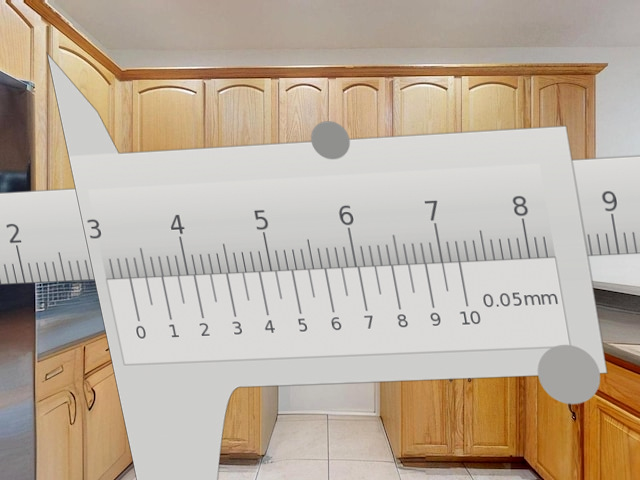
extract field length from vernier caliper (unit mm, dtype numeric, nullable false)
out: 33.0 mm
